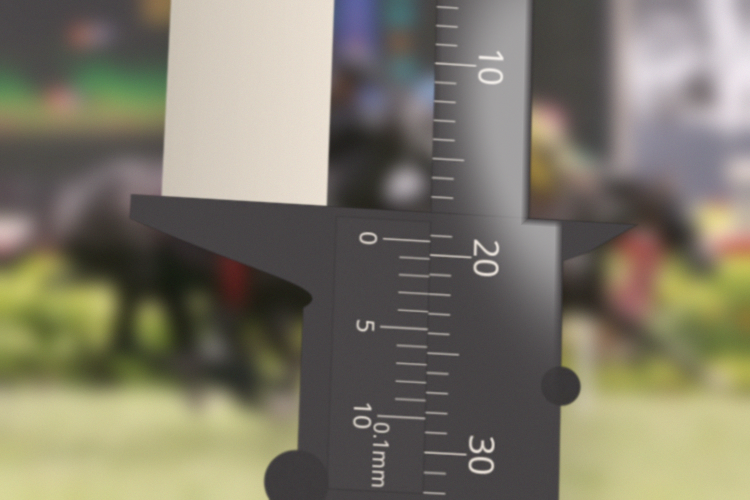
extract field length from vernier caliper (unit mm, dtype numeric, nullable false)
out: 19.3 mm
